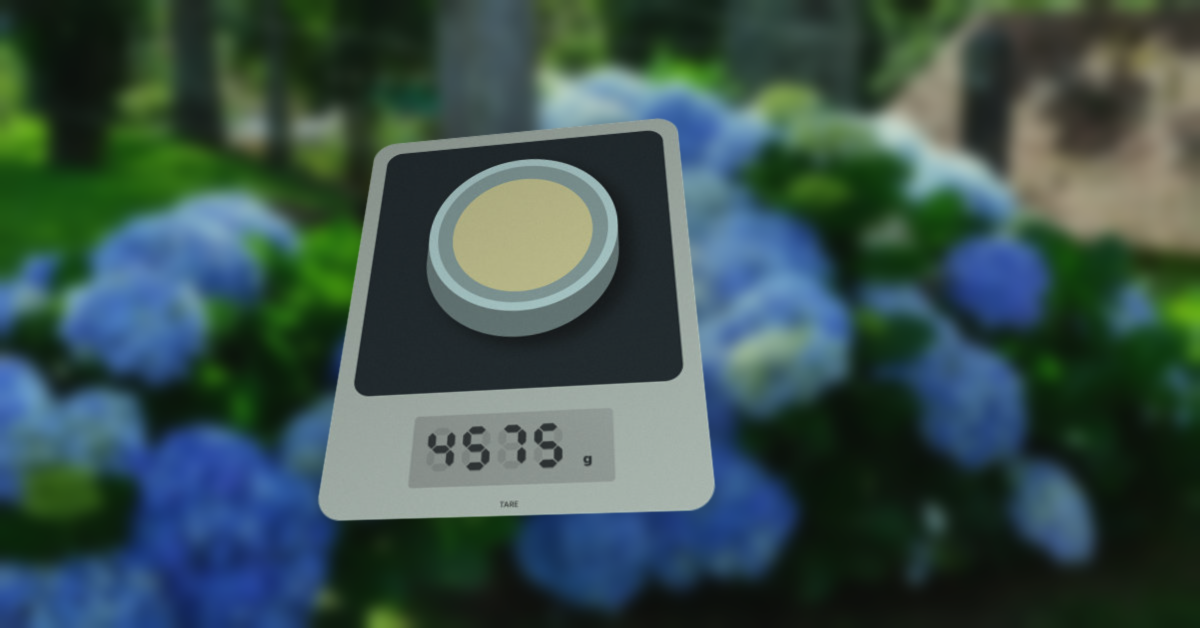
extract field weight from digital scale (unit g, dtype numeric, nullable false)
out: 4575 g
